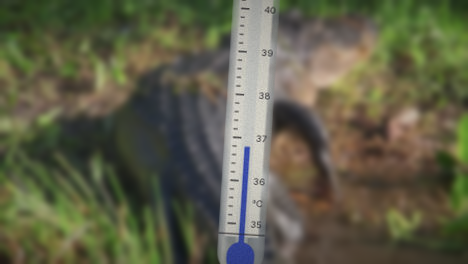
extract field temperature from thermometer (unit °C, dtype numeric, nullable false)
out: 36.8 °C
